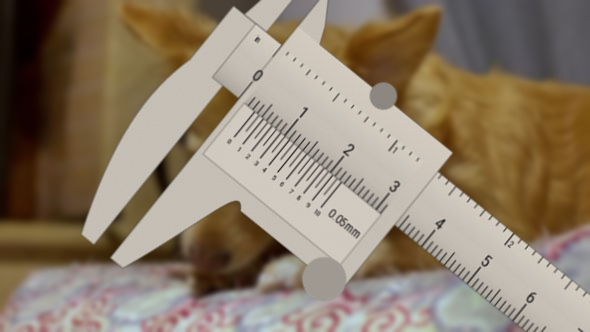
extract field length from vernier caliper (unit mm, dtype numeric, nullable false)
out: 3.5 mm
